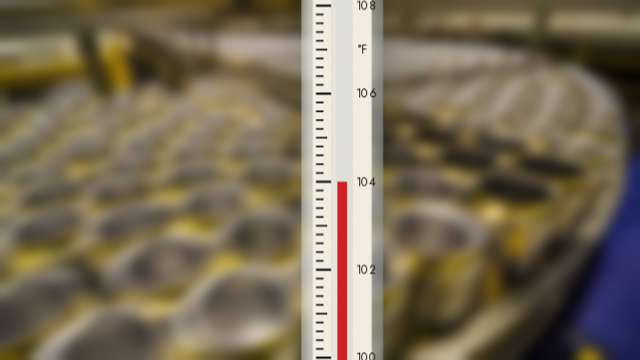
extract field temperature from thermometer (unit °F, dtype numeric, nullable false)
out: 104 °F
